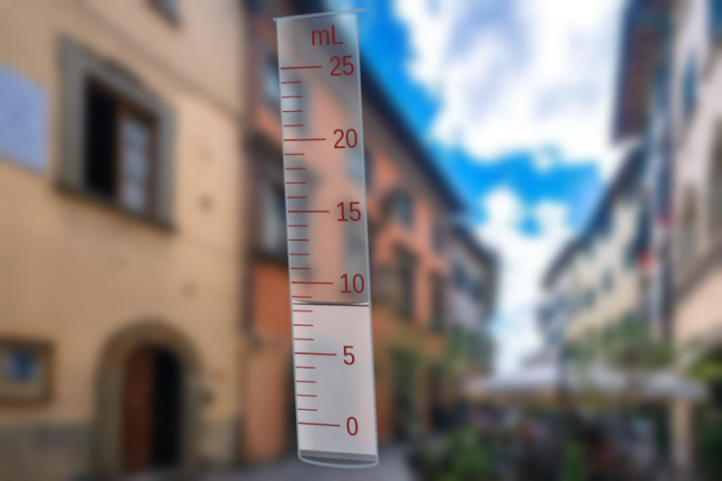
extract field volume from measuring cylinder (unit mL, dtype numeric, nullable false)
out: 8.5 mL
